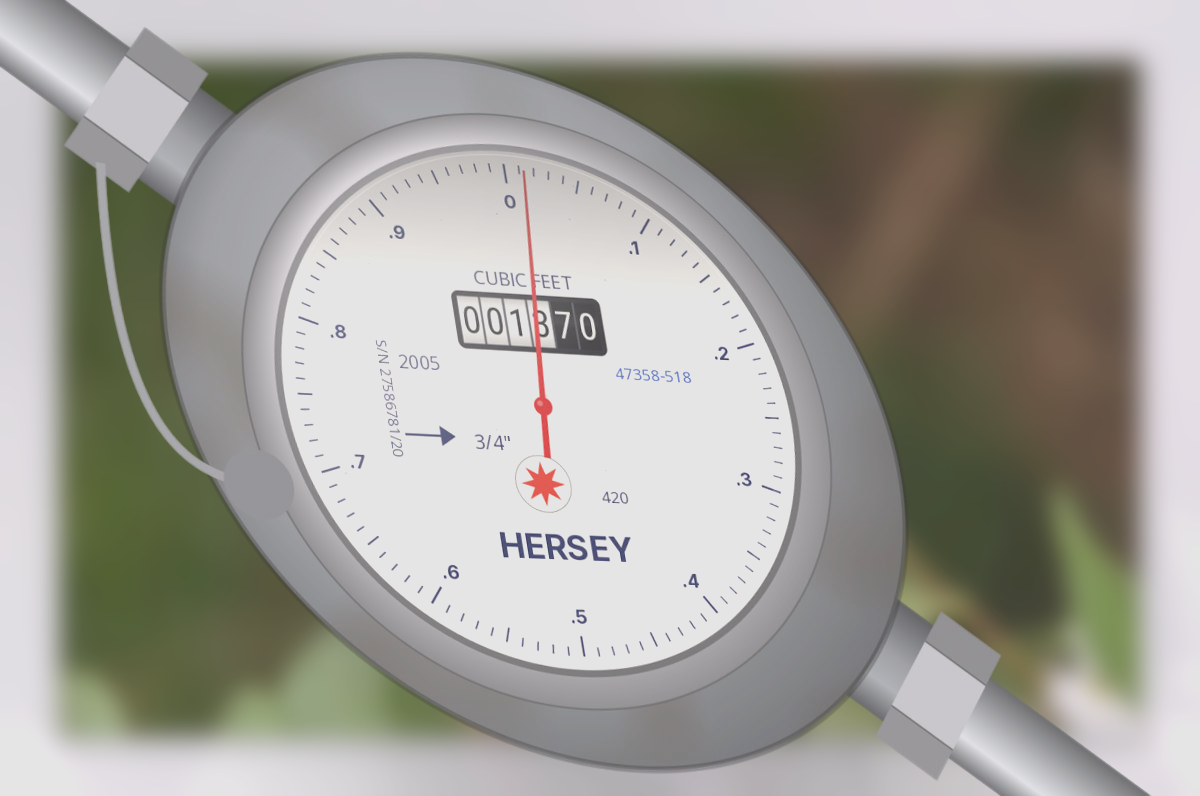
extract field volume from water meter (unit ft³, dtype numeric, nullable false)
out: 1370.01 ft³
